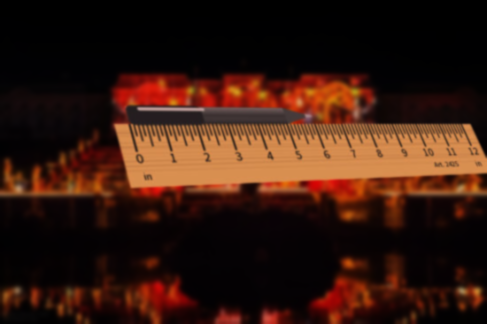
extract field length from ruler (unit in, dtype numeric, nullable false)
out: 6 in
